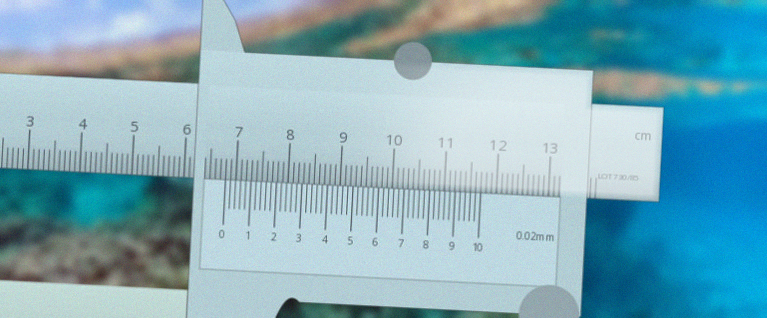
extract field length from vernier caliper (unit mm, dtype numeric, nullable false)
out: 68.0 mm
